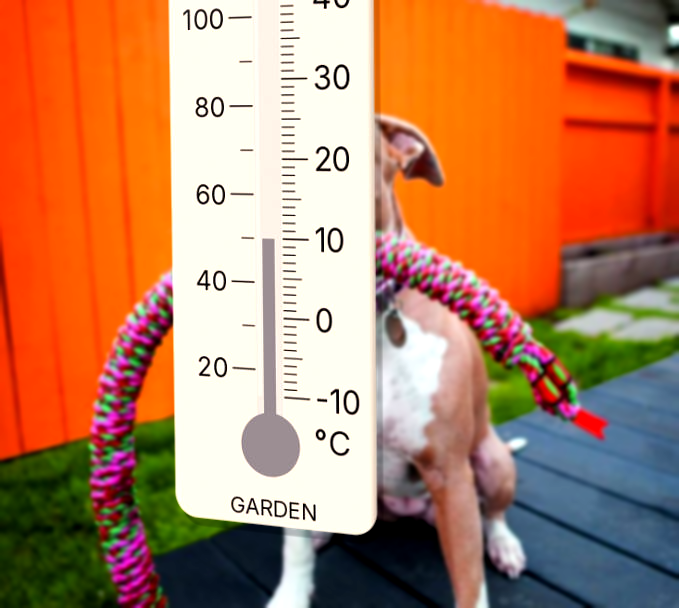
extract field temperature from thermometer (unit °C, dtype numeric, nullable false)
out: 10 °C
